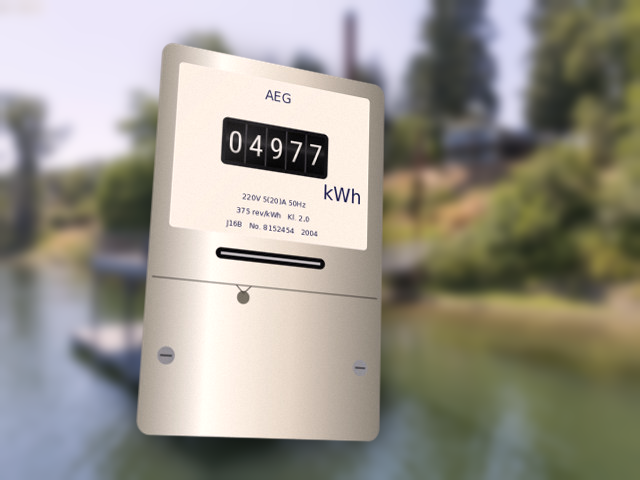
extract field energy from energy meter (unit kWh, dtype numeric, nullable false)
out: 4977 kWh
